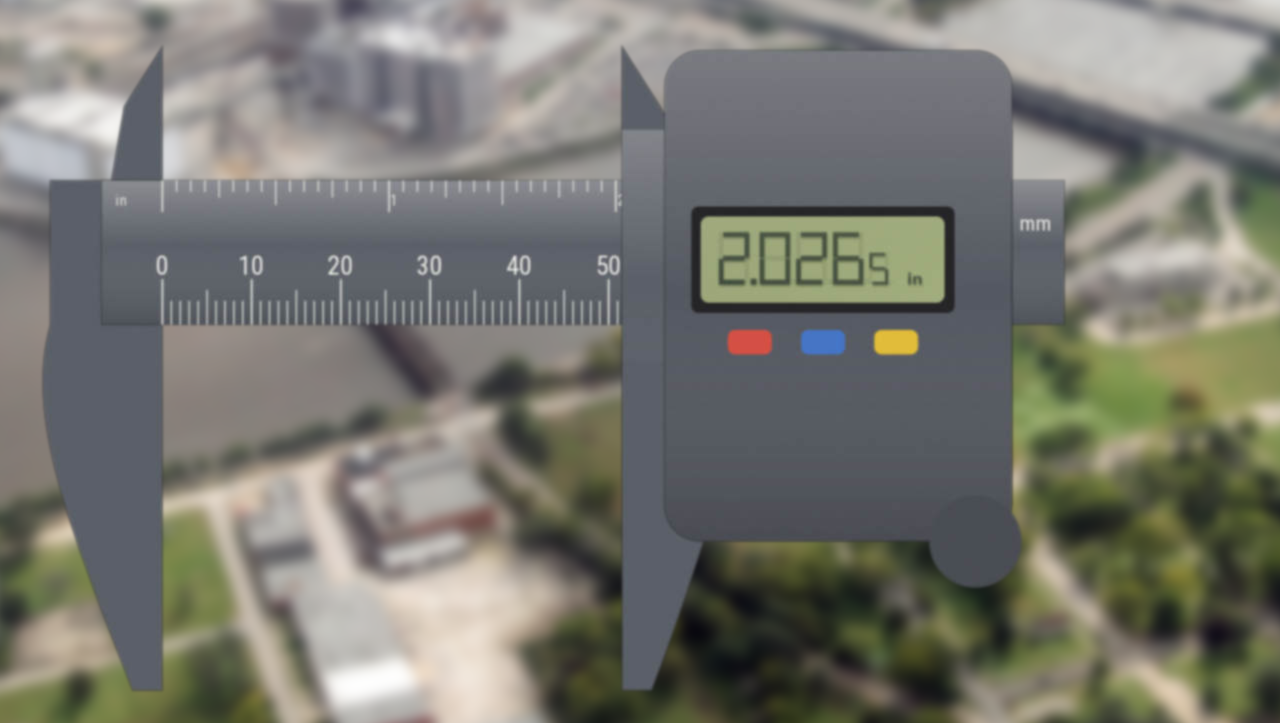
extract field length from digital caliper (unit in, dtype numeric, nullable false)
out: 2.0265 in
